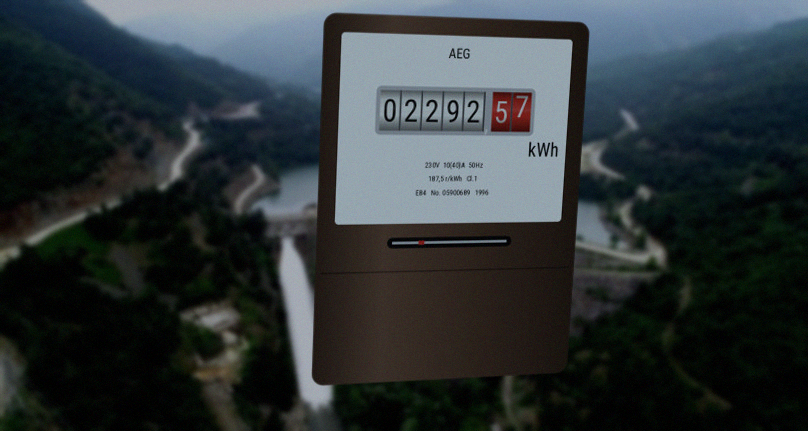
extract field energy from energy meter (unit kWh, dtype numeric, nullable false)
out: 2292.57 kWh
